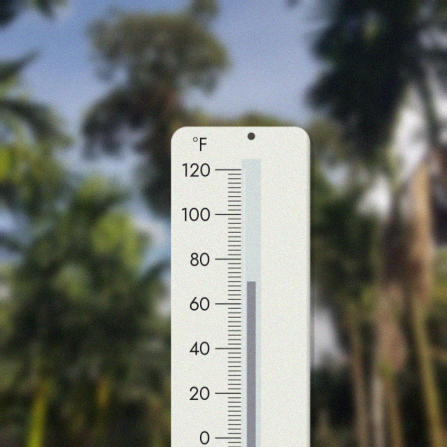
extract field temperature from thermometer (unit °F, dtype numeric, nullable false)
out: 70 °F
